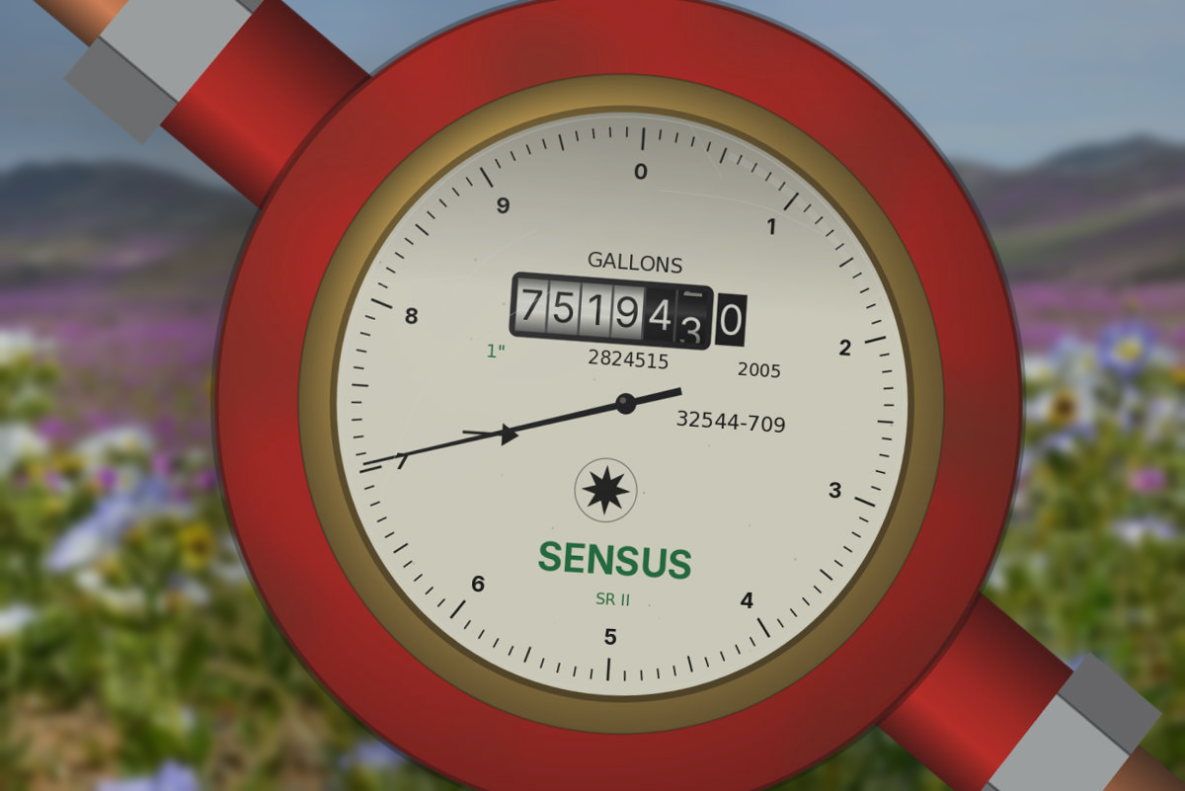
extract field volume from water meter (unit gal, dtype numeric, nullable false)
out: 7519427.0 gal
